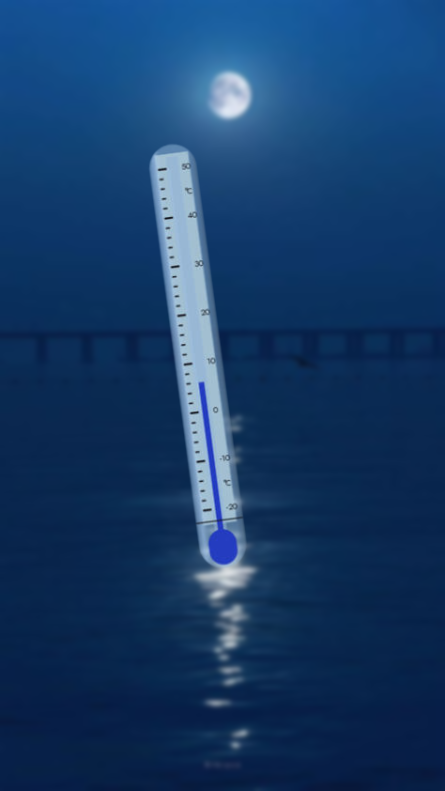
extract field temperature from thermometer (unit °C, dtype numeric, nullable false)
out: 6 °C
